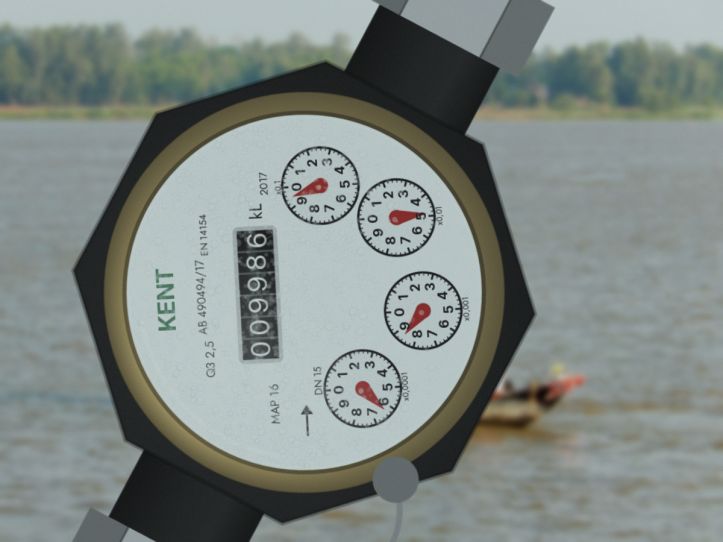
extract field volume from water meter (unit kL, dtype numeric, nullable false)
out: 9985.9486 kL
